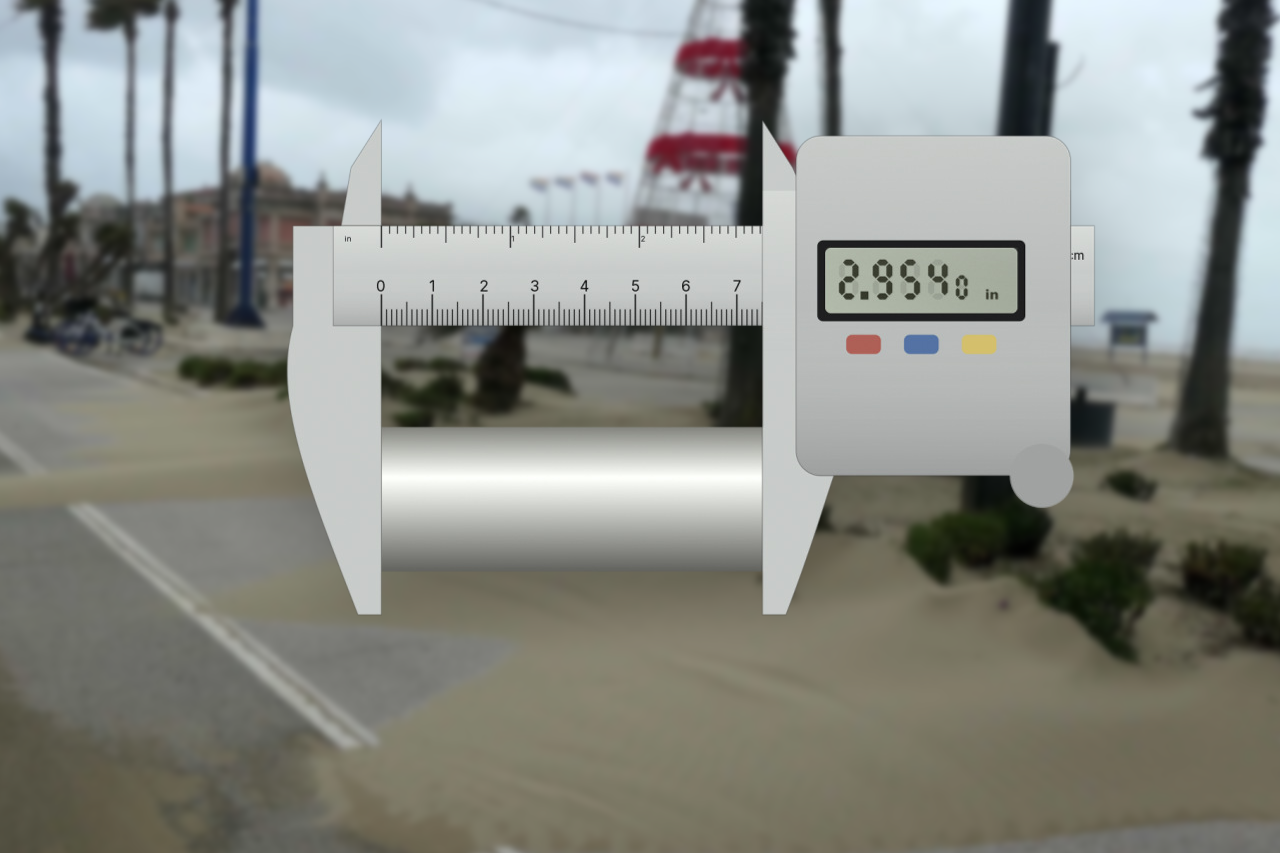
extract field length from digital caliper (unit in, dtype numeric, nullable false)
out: 2.9540 in
